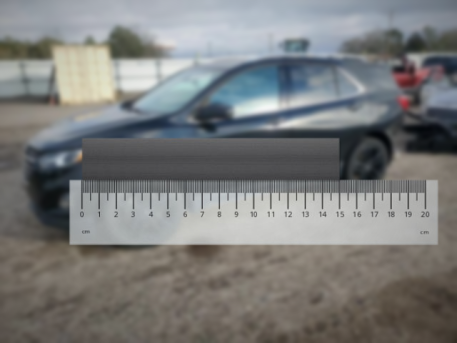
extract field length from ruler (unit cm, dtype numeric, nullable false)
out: 15 cm
